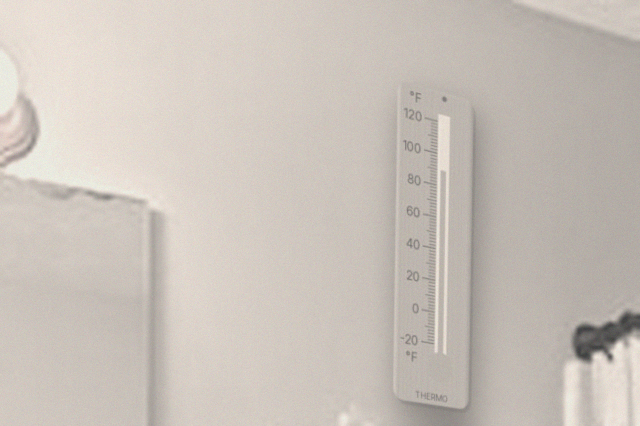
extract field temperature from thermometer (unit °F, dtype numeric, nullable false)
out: 90 °F
